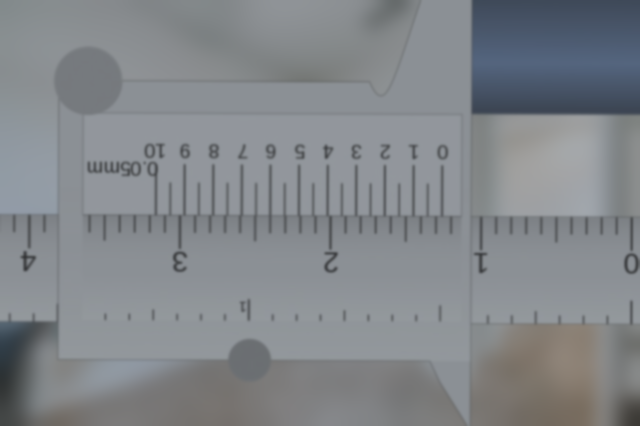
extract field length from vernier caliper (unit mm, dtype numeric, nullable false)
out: 12.6 mm
